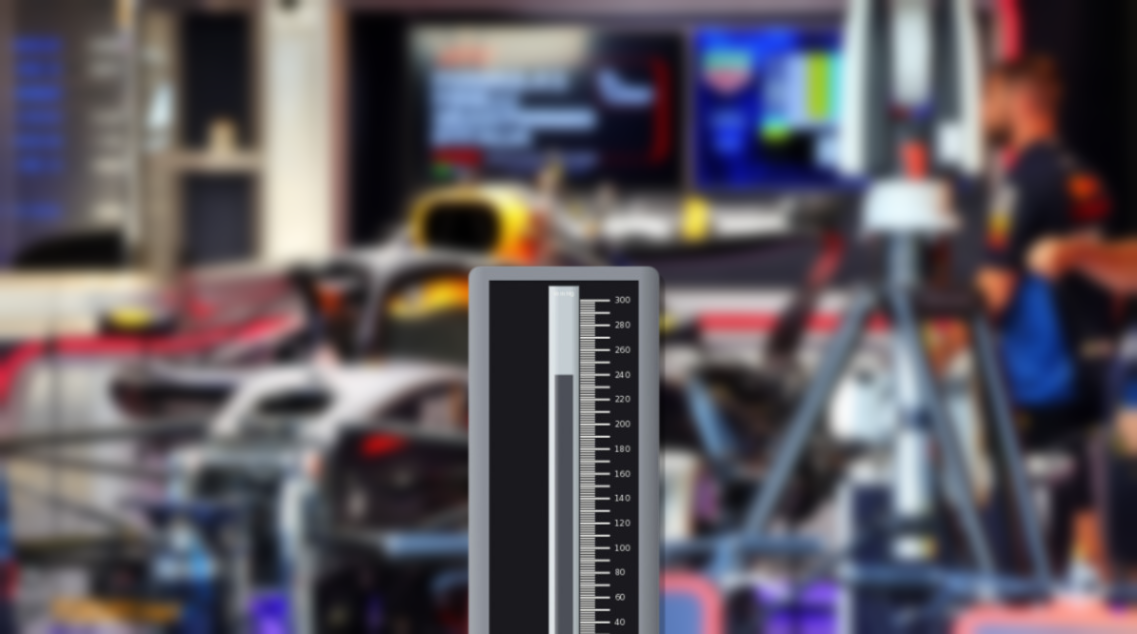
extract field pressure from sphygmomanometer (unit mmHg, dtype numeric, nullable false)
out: 240 mmHg
